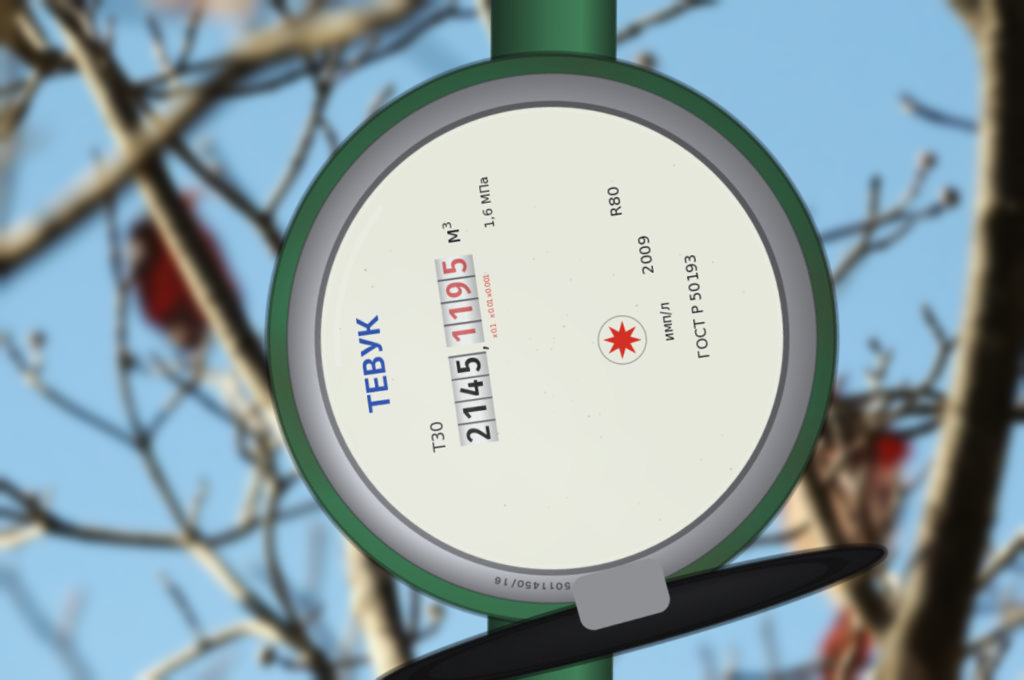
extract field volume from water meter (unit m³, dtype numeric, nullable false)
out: 2145.1195 m³
